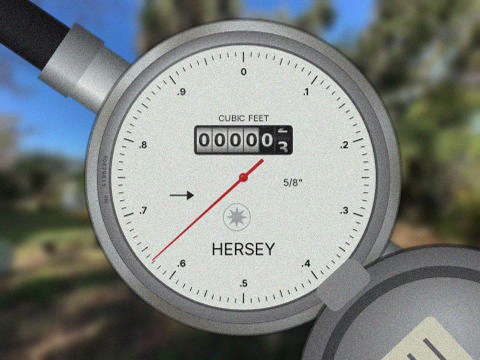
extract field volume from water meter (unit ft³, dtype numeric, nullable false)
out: 2.63 ft³
